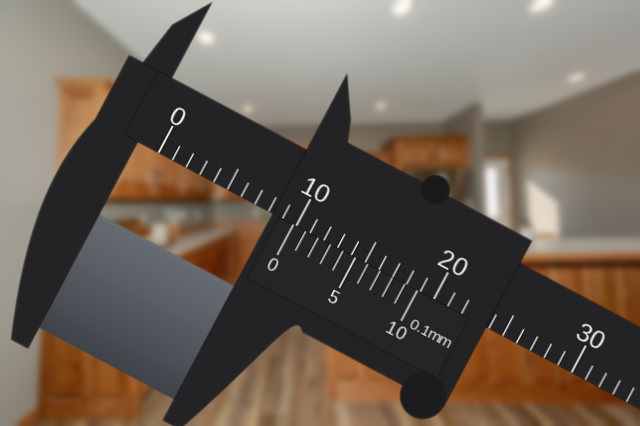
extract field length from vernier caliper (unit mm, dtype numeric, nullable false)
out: 9.8 mm
